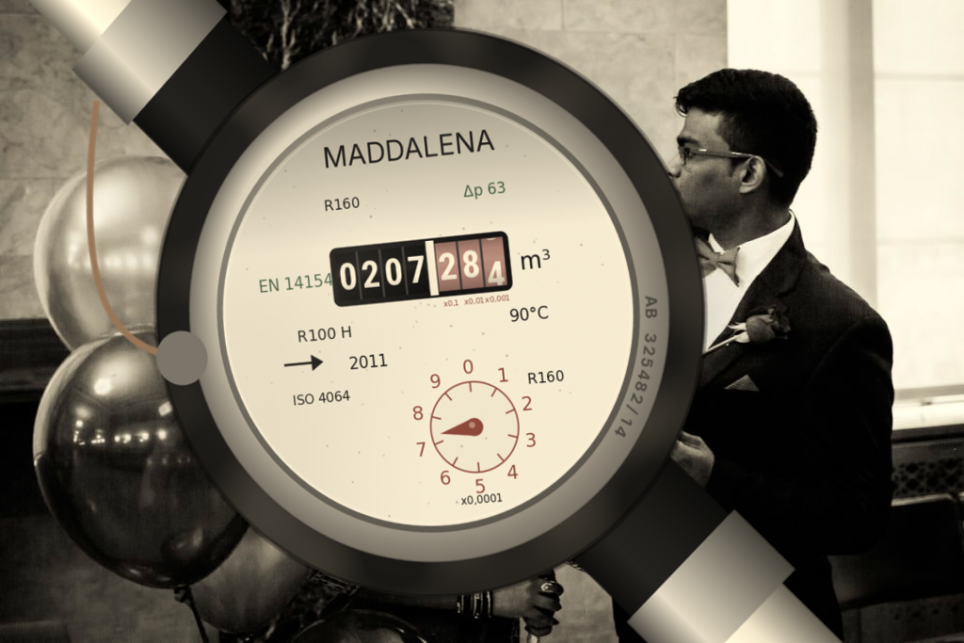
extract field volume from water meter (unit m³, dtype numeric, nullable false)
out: 207.2837 m³
